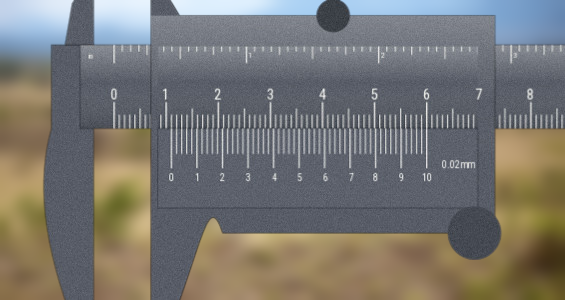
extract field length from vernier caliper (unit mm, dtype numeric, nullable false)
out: 11.0 mm
